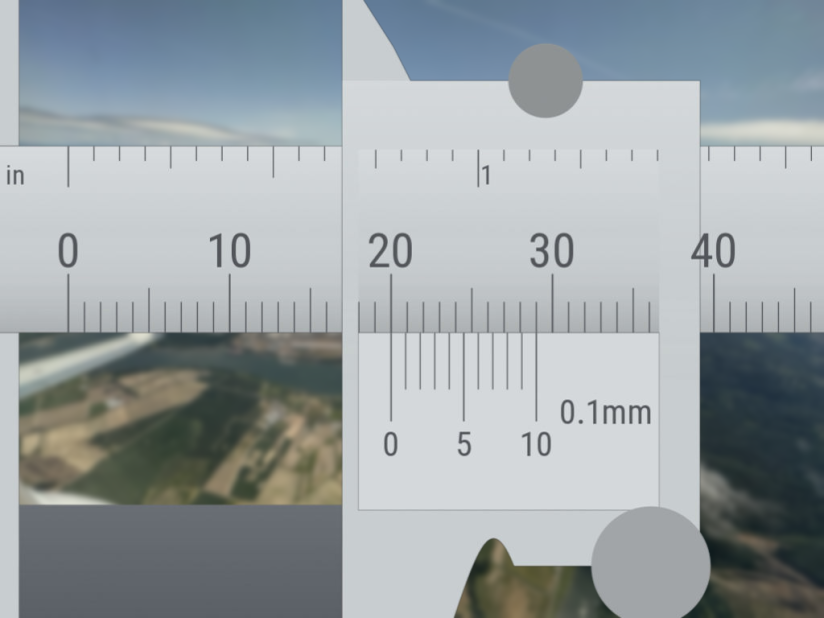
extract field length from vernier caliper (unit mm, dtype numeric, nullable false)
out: 20.0 mm
